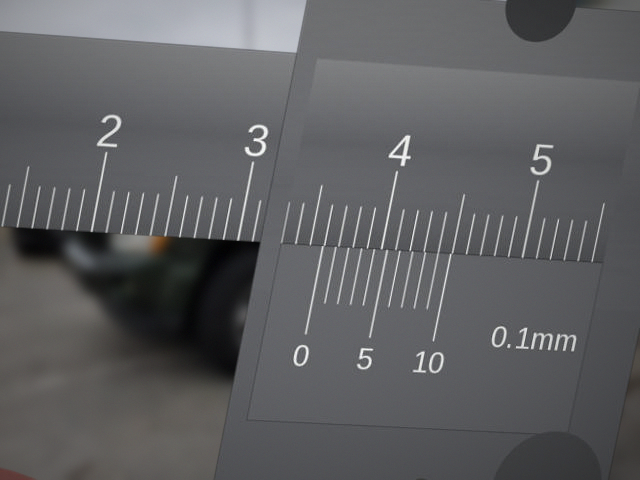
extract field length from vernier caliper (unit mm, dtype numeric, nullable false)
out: 35.9 mm
